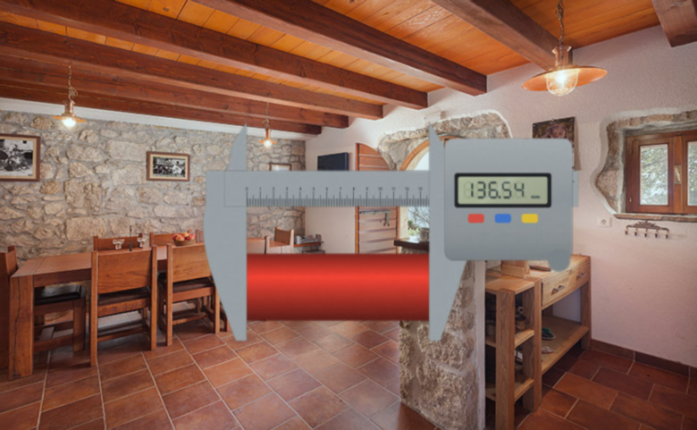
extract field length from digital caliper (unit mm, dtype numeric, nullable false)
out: 136.54 mm
